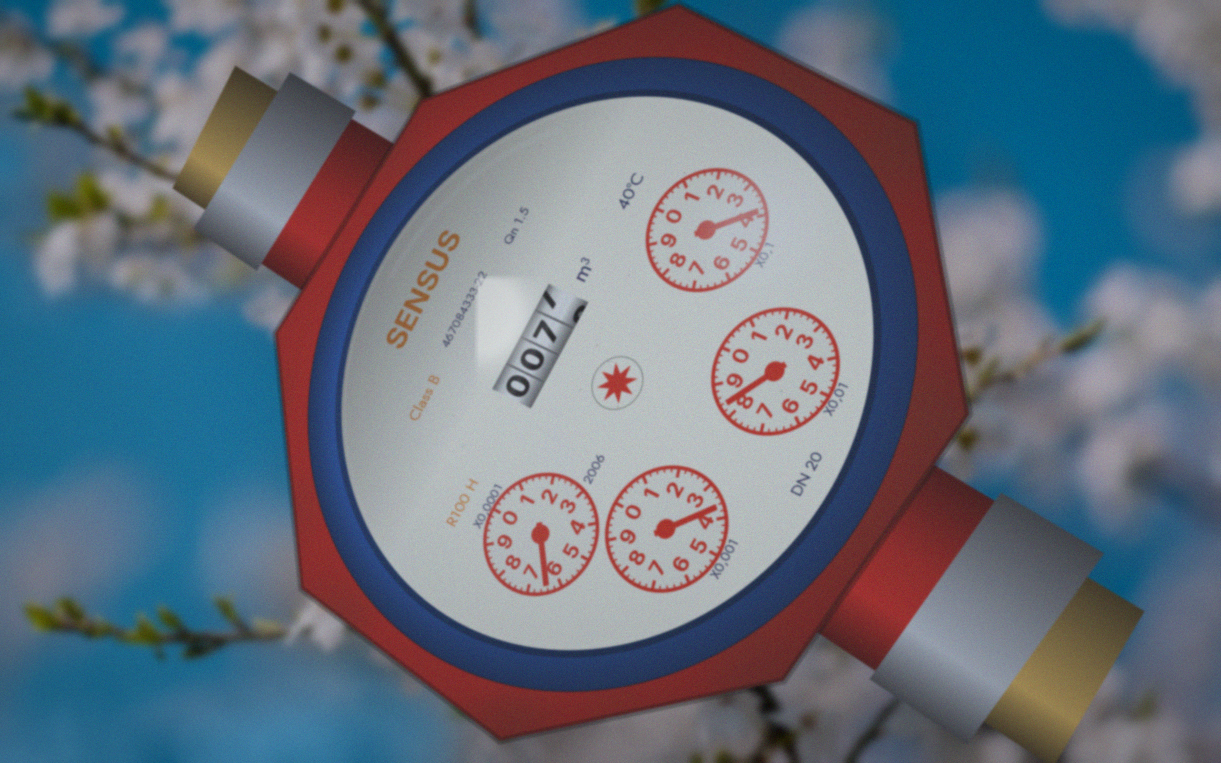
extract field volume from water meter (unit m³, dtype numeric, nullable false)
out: 77.3836 m³
